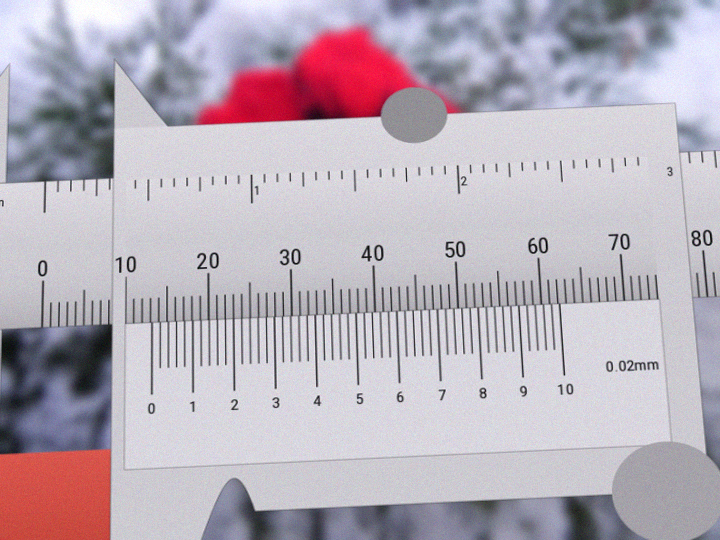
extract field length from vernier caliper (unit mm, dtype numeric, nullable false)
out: 13.2 mm
